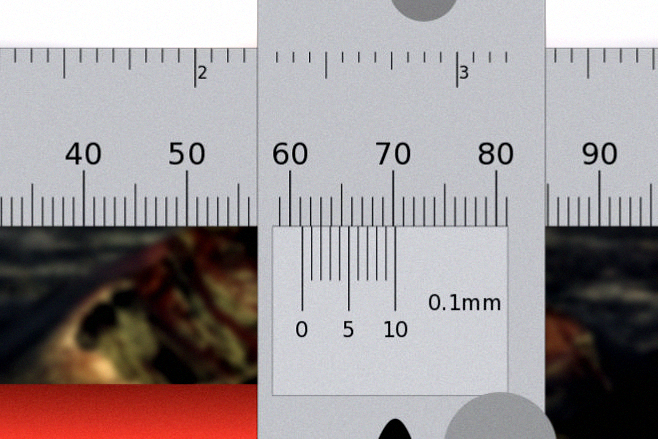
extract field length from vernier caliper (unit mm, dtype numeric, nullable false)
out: 61.2 mm
